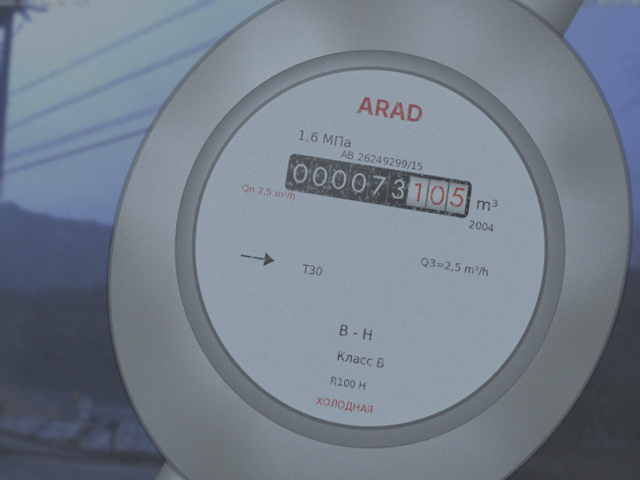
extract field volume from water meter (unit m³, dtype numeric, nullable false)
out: 73.105 m³
